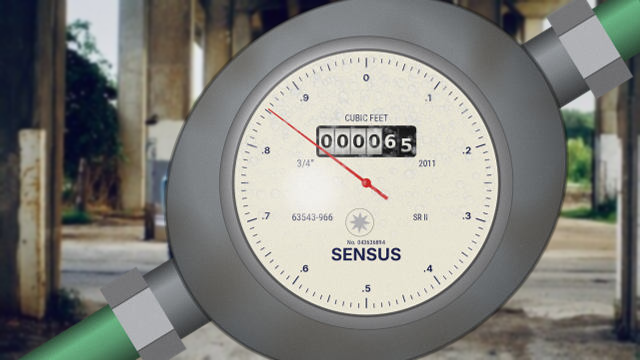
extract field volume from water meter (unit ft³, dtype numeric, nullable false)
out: 64.85 ft³
